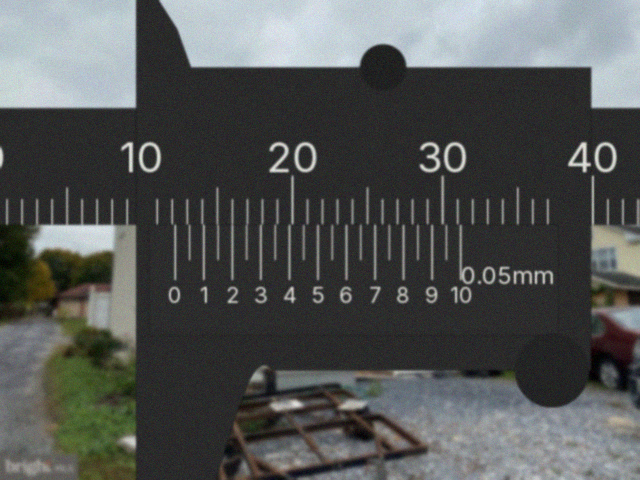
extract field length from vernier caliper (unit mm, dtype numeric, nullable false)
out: 12.2 mm
